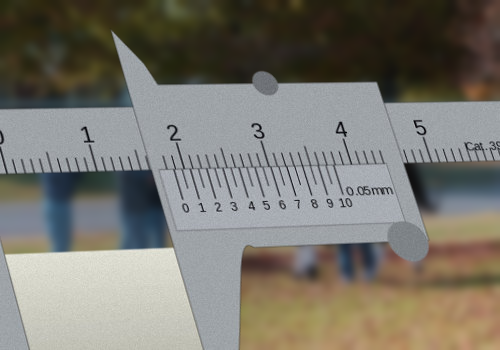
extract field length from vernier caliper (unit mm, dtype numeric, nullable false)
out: 18.8 mm
